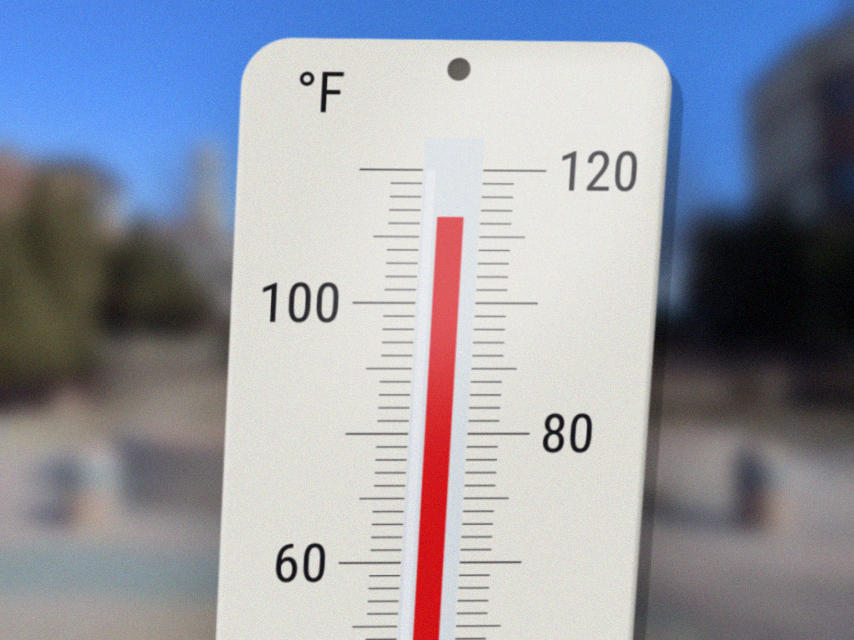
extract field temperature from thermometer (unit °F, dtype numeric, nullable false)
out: 113 °F
